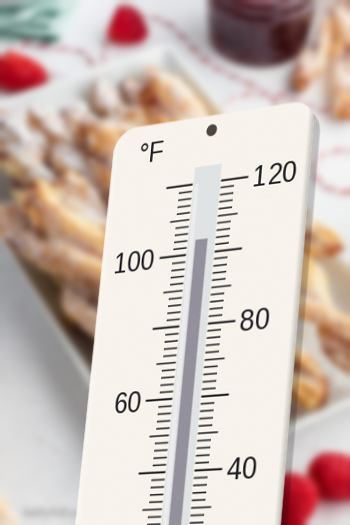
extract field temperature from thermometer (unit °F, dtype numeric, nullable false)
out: 104 °F
